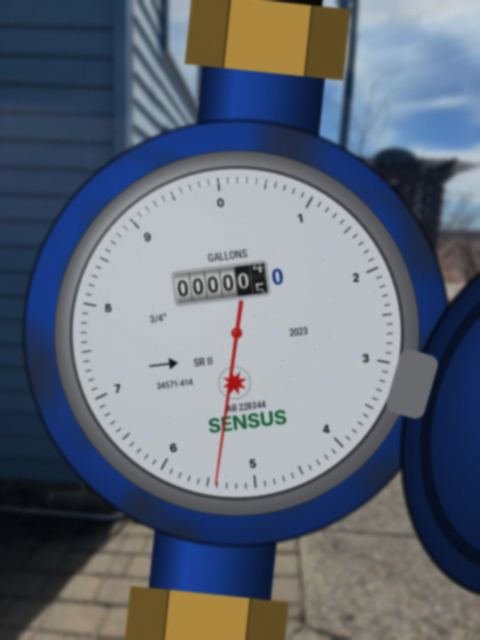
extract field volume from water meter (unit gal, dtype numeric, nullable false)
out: 45.4 gal
